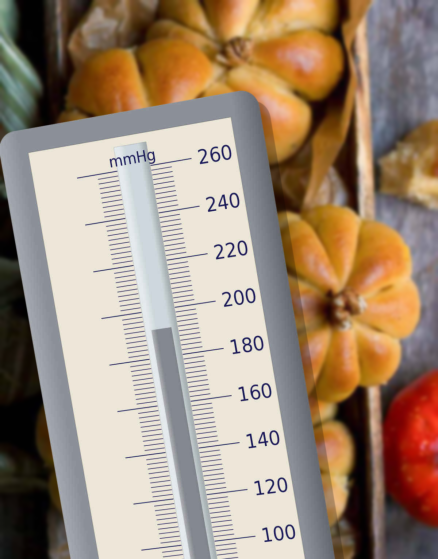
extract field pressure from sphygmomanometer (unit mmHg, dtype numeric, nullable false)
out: 192 mmHg
